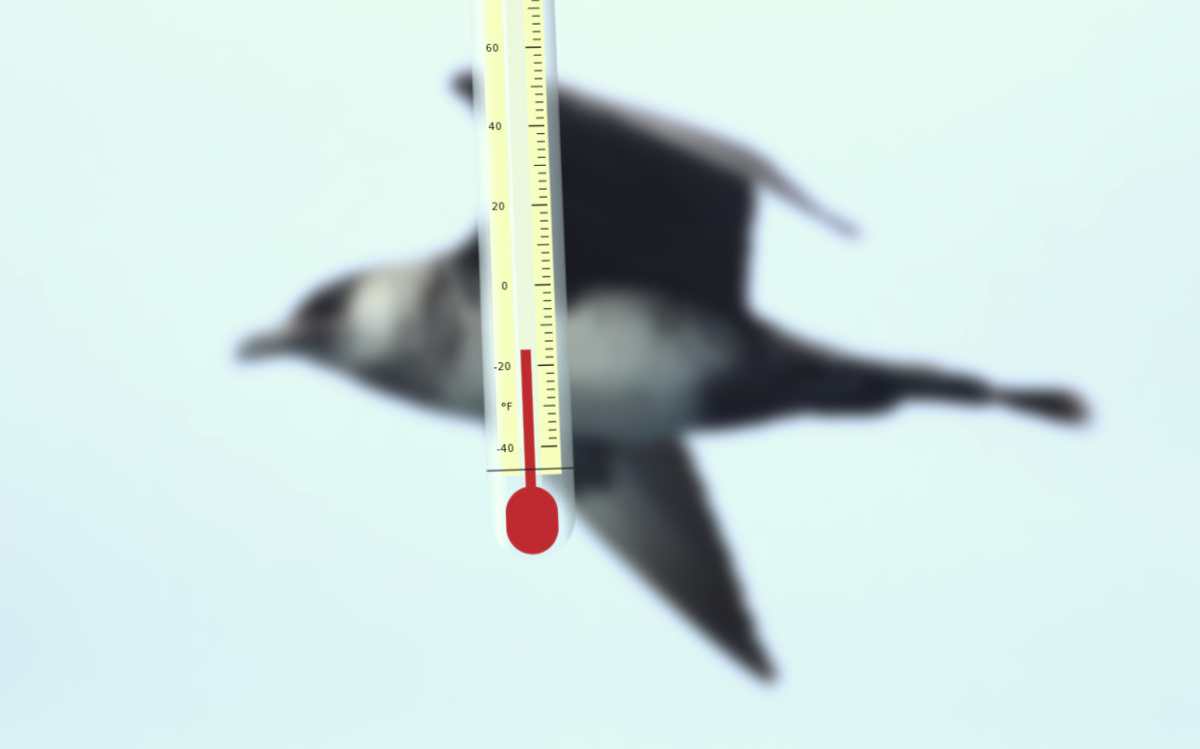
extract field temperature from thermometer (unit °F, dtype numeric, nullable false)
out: -16 °F
